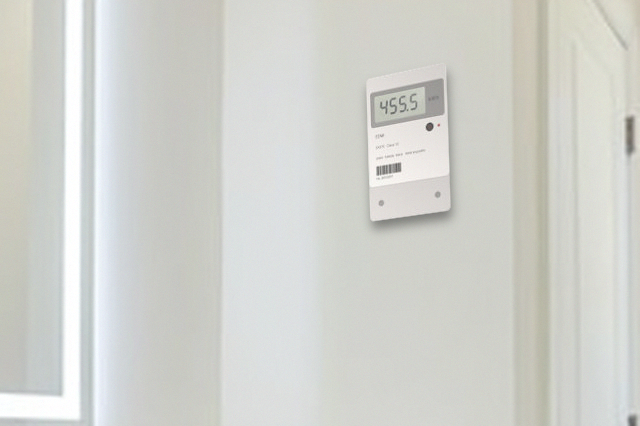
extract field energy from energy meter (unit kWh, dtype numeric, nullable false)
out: 455.5 kWh
